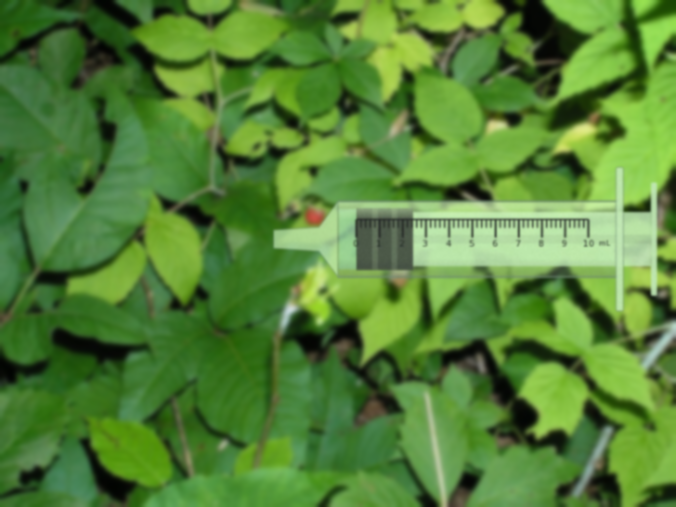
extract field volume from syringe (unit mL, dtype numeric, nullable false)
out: 0 mL
